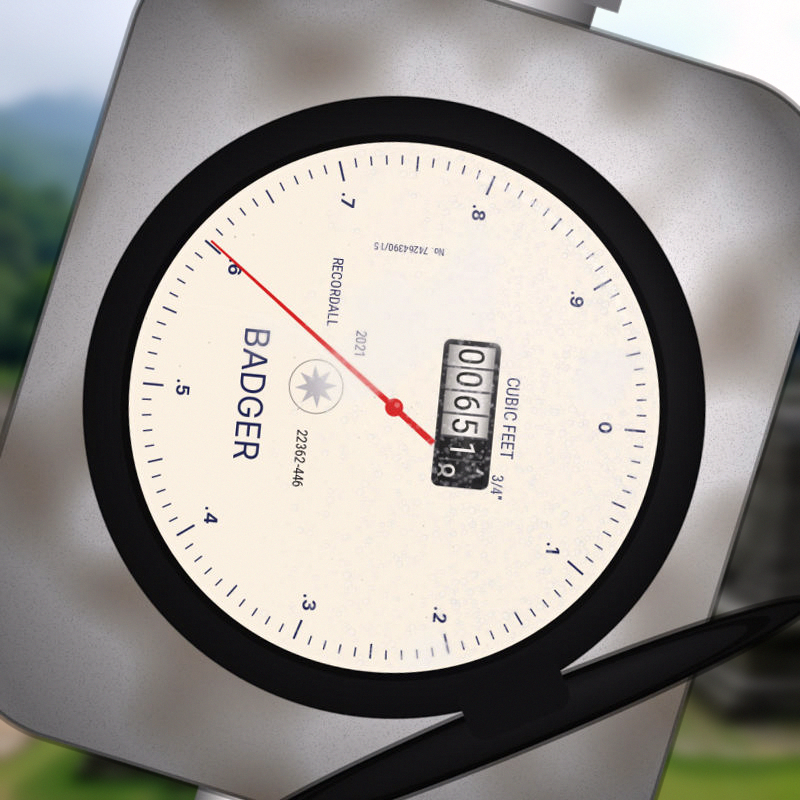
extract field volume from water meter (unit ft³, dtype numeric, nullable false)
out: 6517.60 ft³
